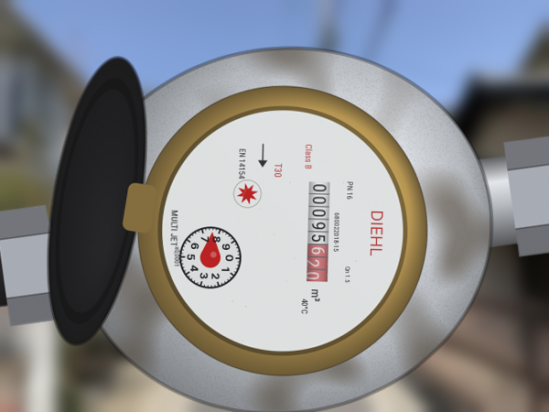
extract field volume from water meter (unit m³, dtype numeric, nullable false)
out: 95.6197 m³
